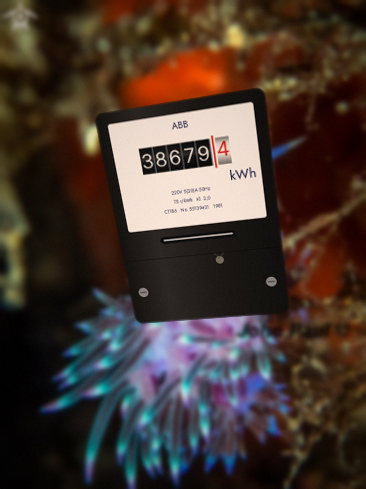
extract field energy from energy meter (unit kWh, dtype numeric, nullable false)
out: 38679.4 kWh
